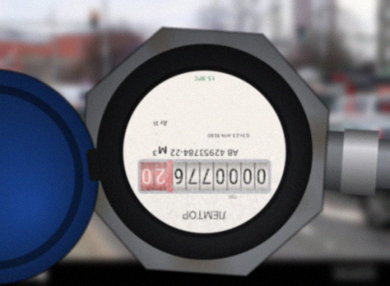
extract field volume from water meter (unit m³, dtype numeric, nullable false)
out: 776.20 m³
